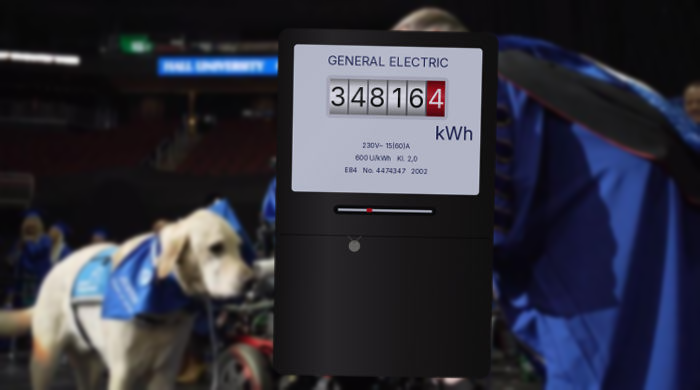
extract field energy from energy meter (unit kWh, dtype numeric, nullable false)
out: 34816.4 kWh
